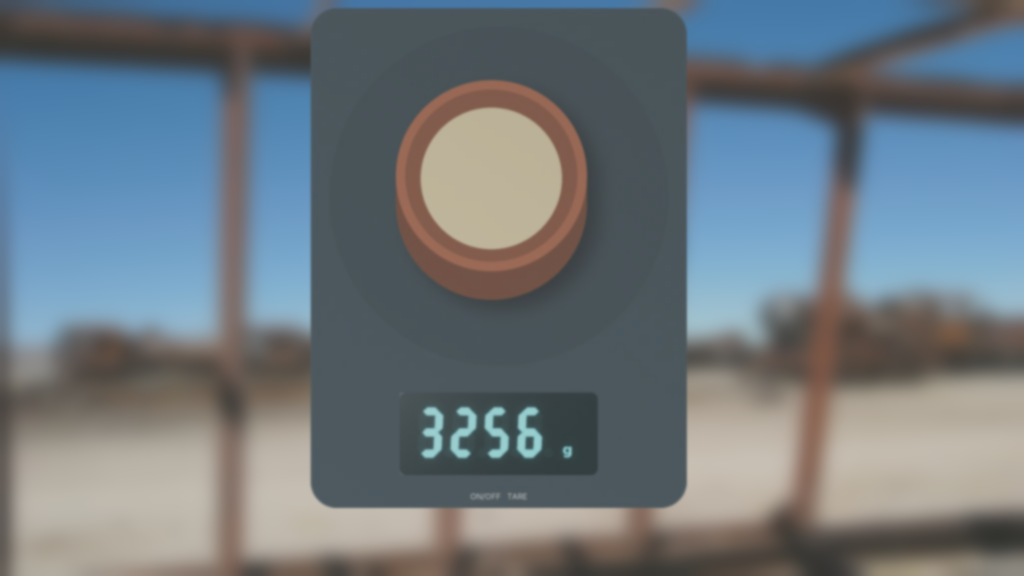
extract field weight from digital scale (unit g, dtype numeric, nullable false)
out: 3256 g
